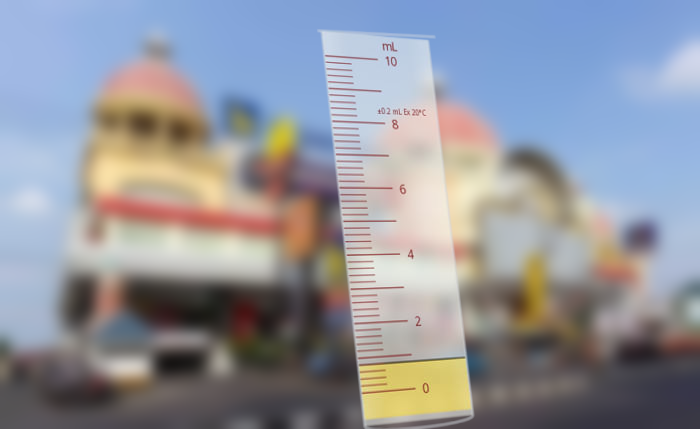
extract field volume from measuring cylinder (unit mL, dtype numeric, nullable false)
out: 0.8 mL
